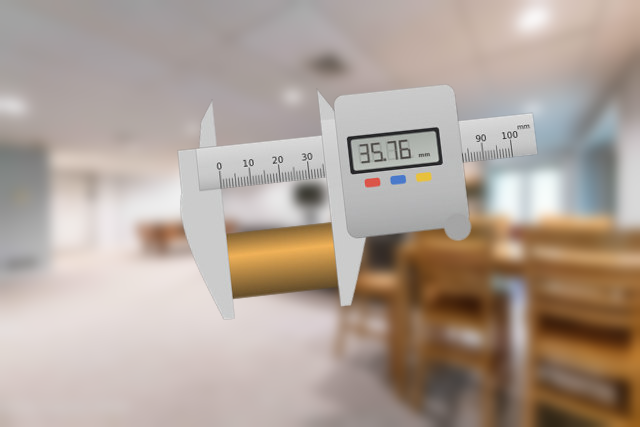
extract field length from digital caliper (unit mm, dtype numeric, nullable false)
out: 35.76 mm
